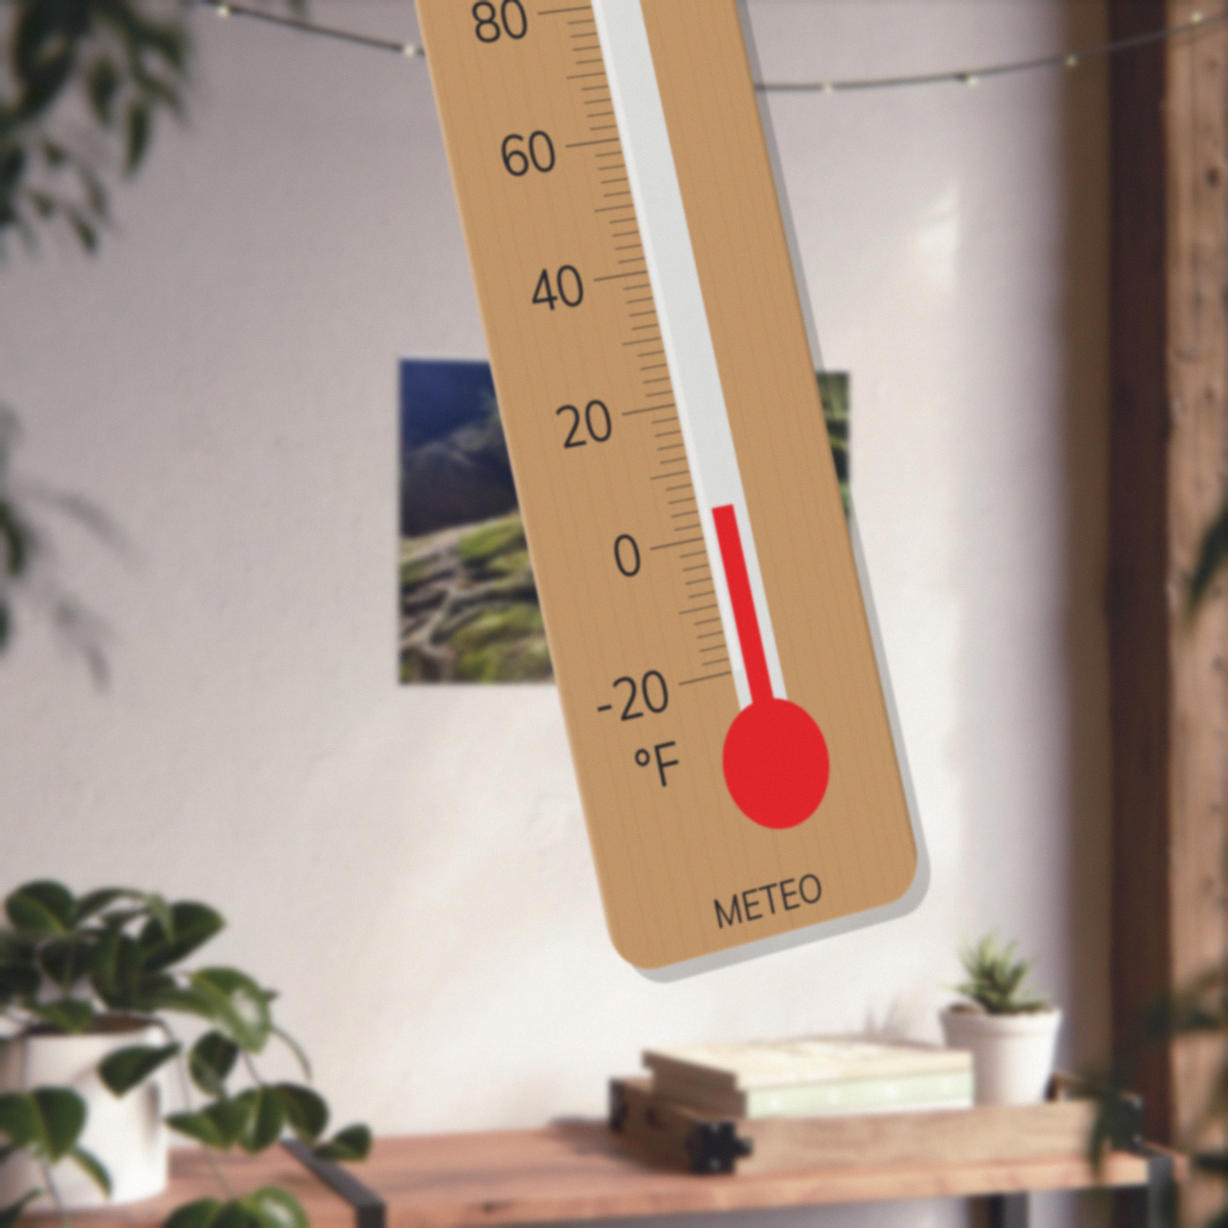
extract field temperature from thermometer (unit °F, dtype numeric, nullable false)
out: 4 °F
